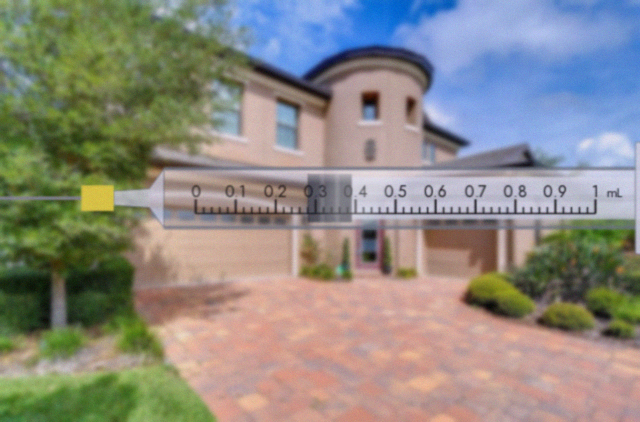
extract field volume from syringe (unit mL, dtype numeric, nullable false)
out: 0.28 mL
